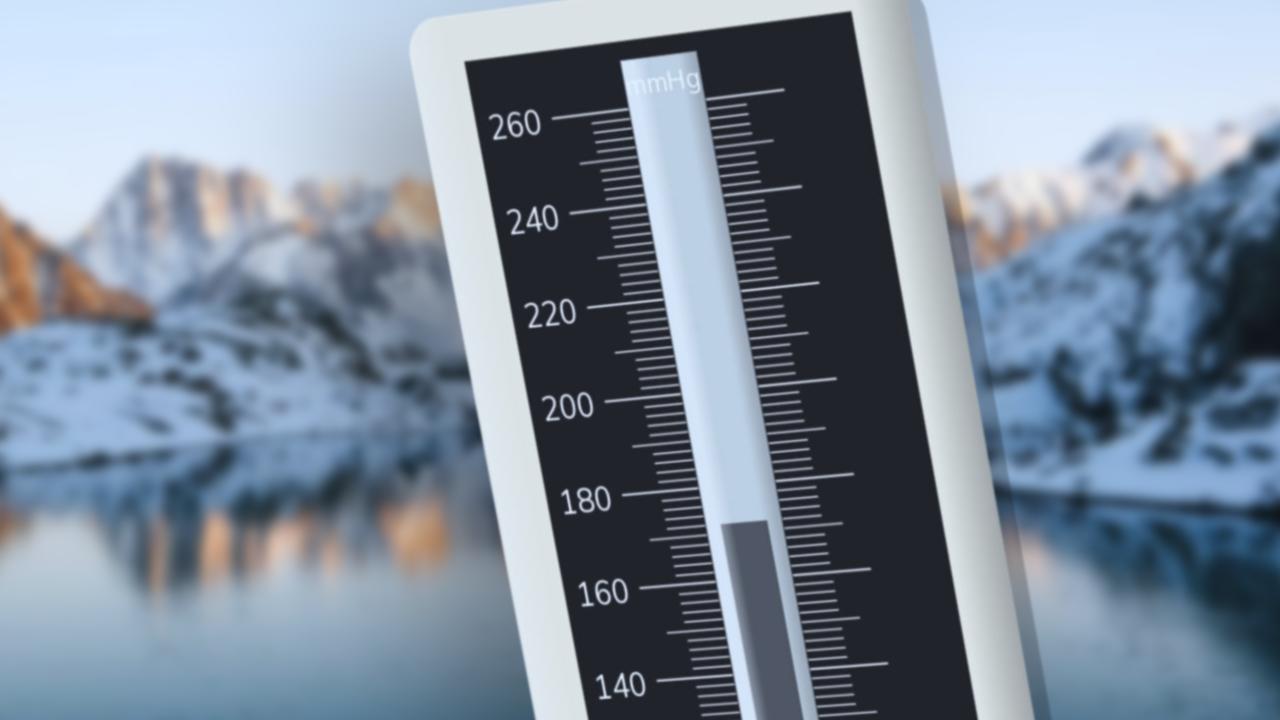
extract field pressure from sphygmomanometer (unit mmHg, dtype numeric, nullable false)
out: 172 mmHg
